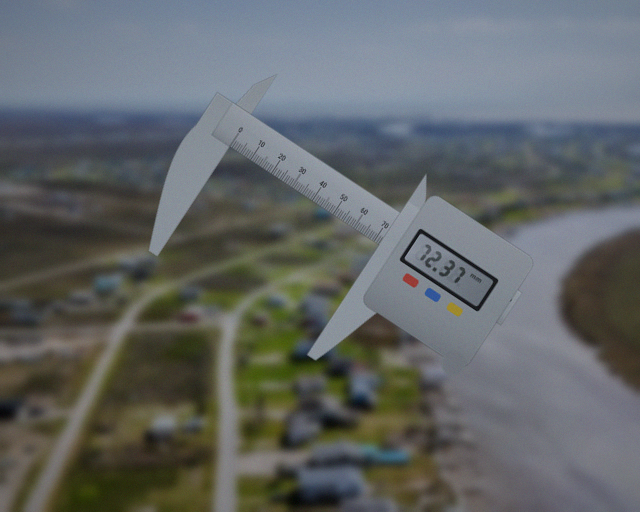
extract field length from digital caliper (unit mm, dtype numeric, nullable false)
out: 72.37 mm
